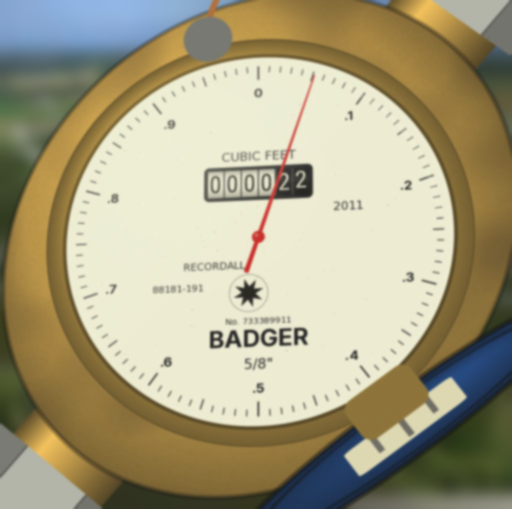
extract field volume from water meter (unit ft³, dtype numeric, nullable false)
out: 22.05 ft³
